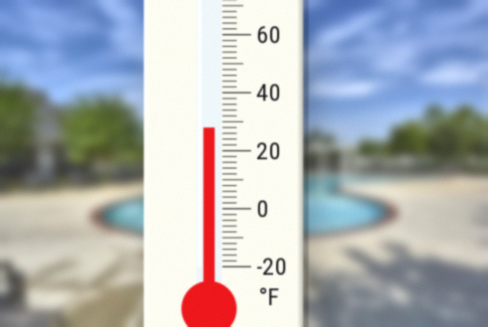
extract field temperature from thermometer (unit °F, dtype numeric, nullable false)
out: 28 °F
